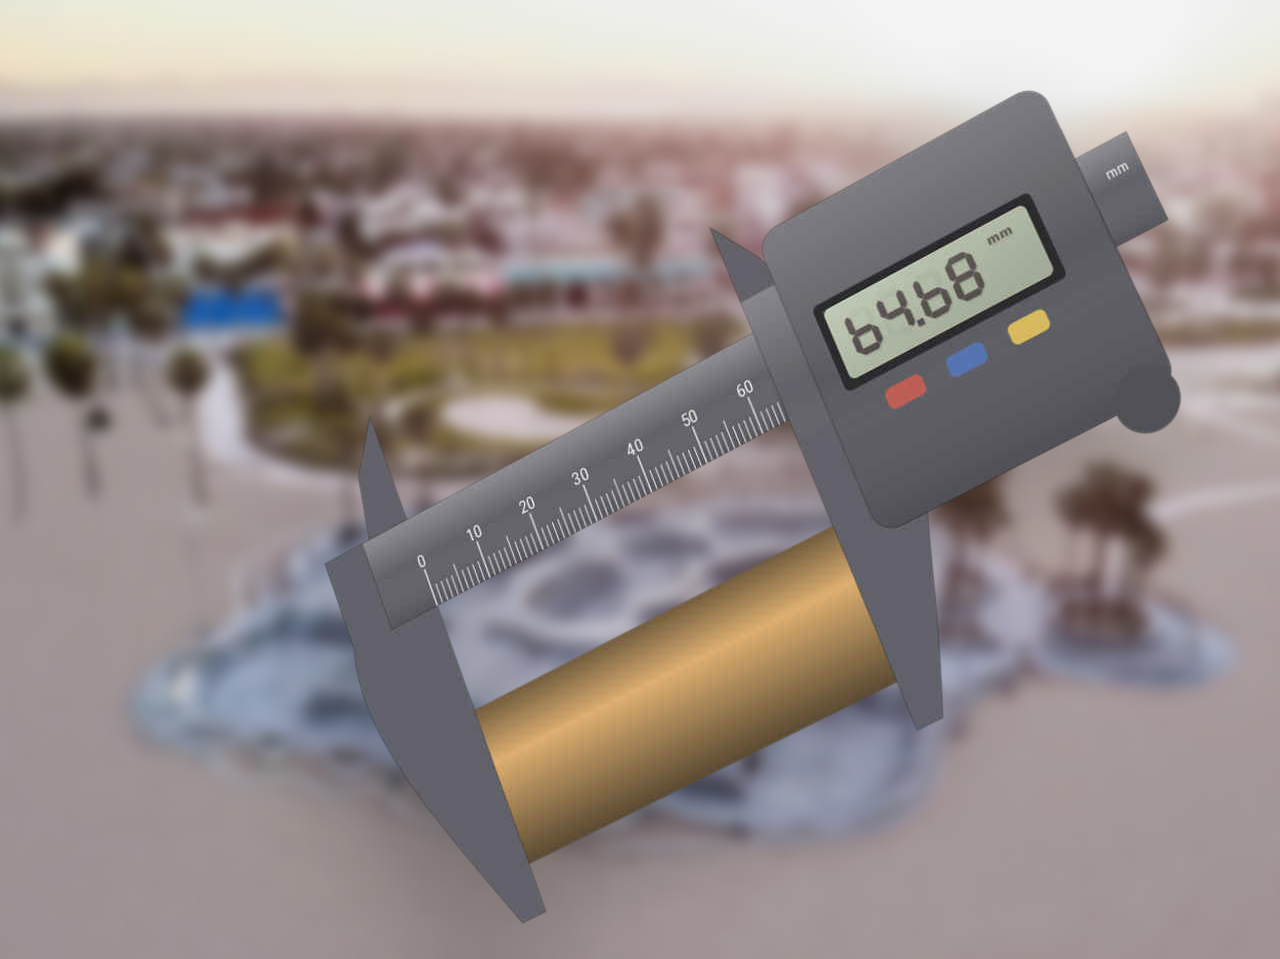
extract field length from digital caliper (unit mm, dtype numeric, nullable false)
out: 64.68 mm
